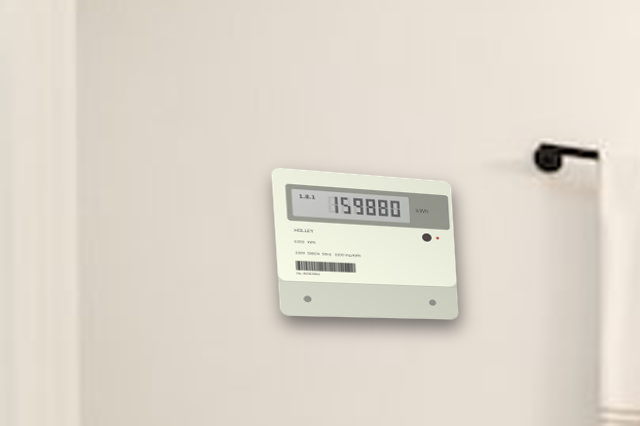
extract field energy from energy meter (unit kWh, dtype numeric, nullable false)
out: 159880 kWh
